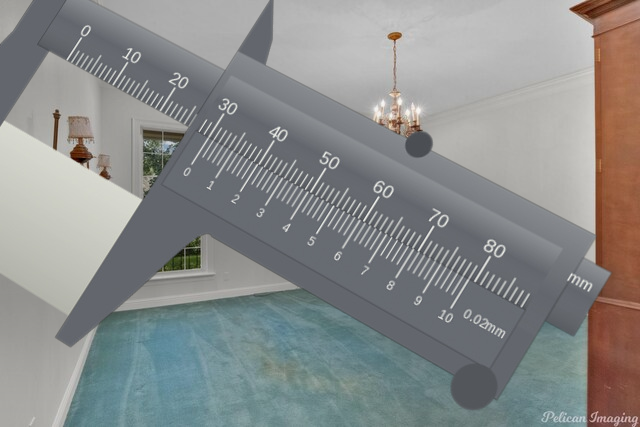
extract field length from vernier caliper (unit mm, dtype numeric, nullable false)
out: 30.0 mm
